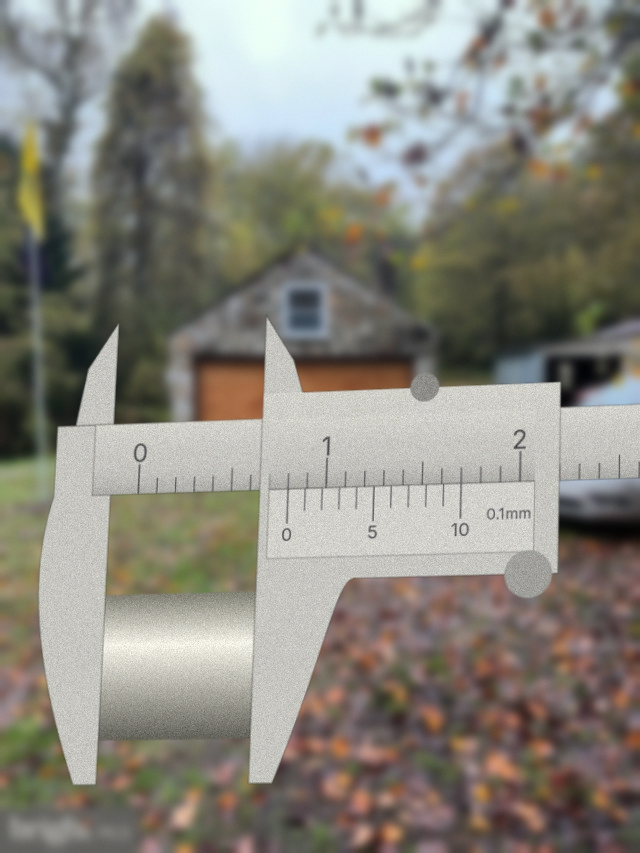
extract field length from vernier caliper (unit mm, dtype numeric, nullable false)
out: 8.0 mm
